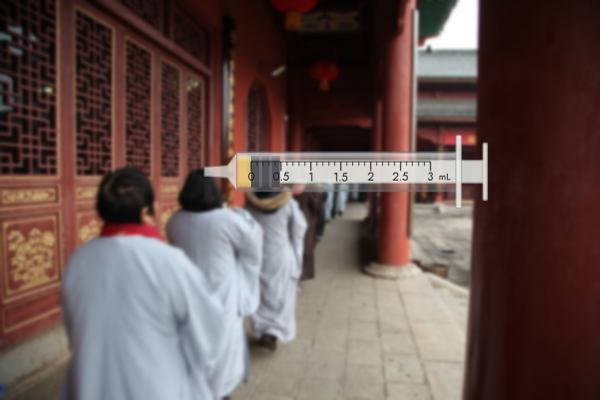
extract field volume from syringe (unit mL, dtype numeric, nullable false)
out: 0 mL
